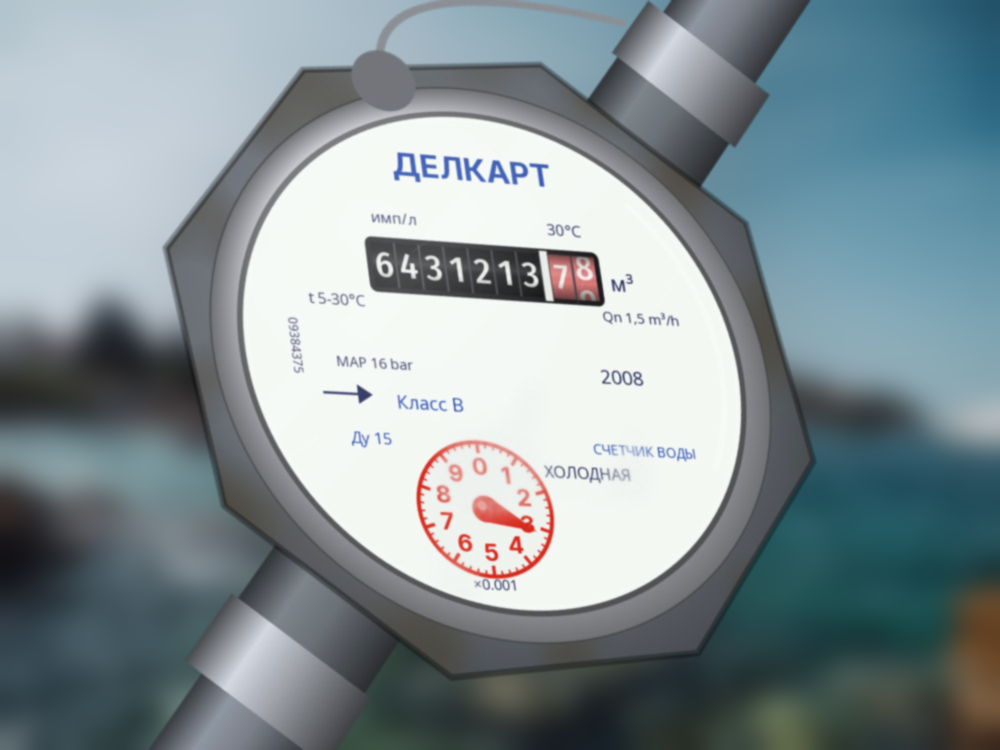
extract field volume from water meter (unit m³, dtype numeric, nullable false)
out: 6431213.783 m³
